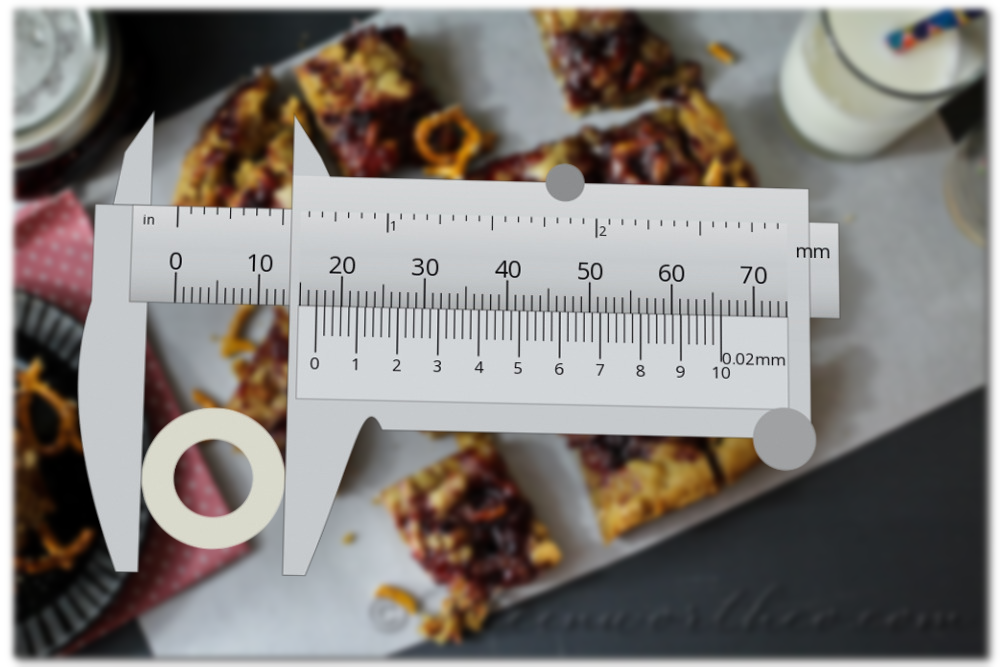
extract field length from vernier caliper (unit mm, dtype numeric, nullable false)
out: 17.0 mm
